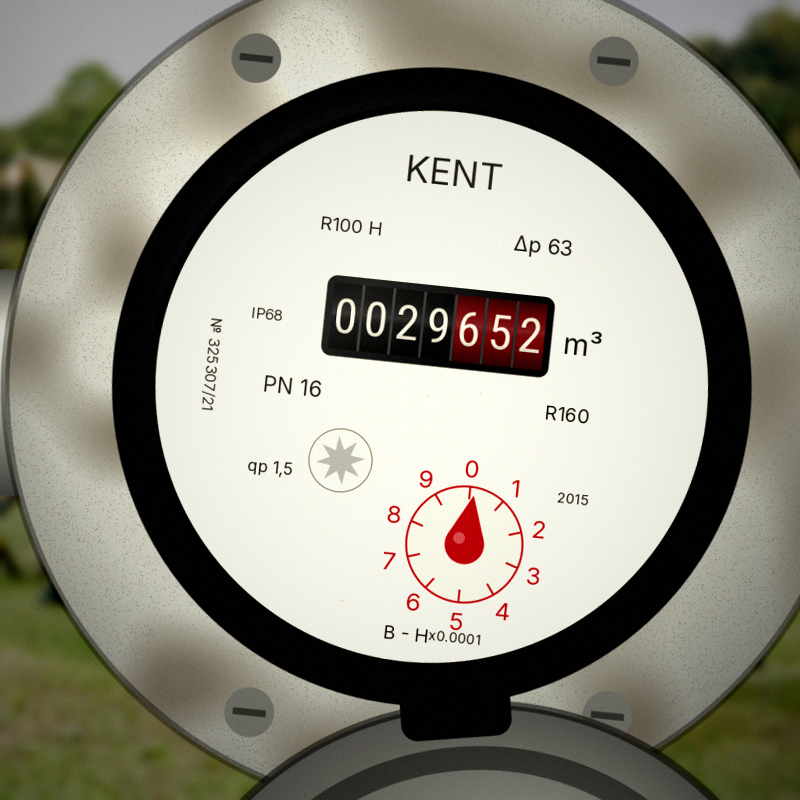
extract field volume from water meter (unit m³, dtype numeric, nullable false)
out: 29.6520 m³
